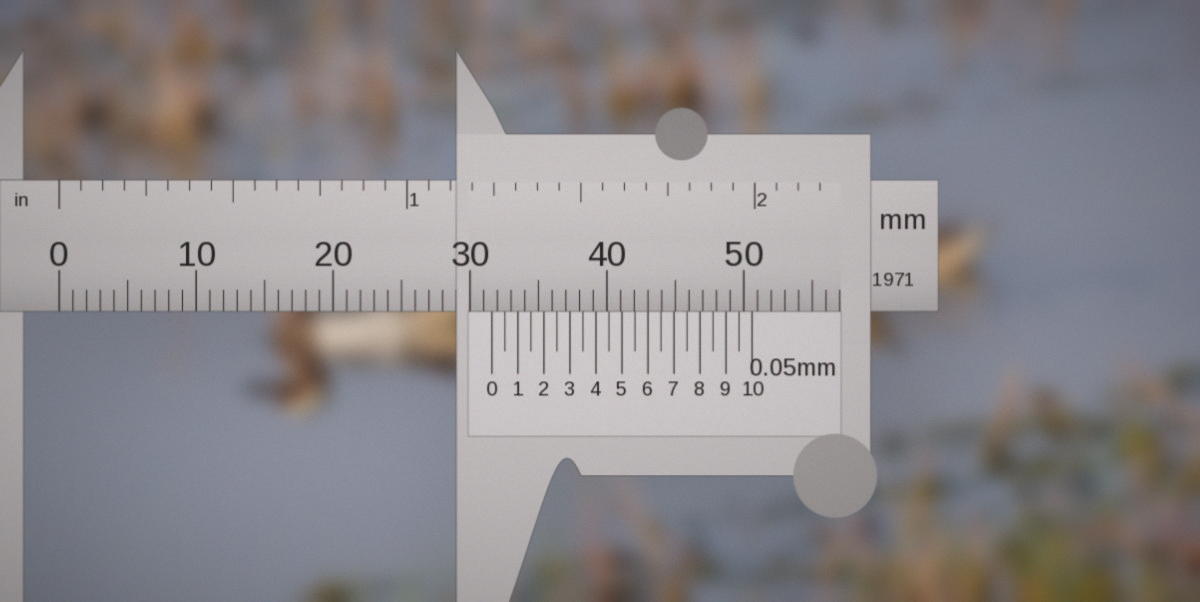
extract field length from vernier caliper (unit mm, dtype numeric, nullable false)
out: 31.6 mm
